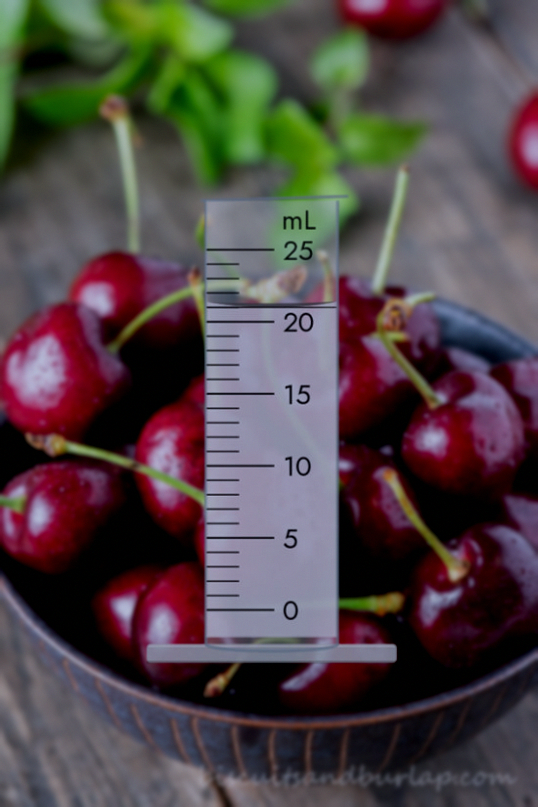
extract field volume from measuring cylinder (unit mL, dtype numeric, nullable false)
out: 21 mL
